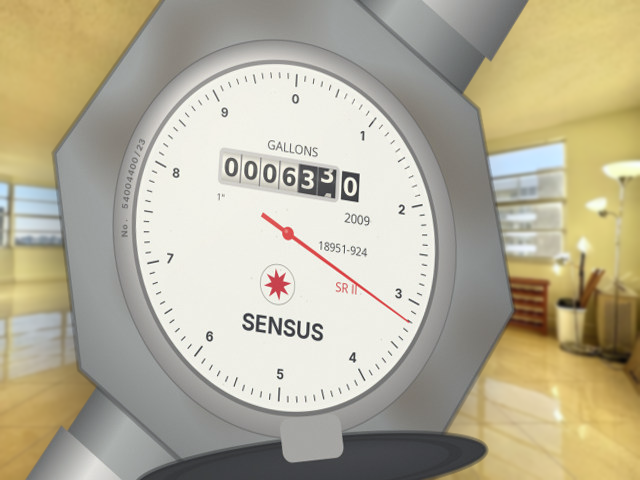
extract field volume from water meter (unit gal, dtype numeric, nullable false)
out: 6333.2 gal
